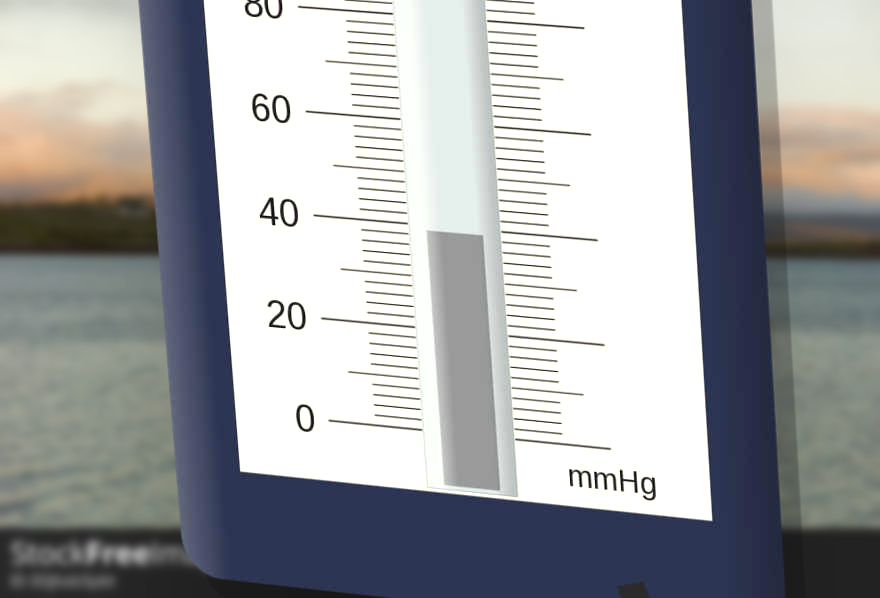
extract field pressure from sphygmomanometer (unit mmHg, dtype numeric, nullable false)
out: 39 mmHg
